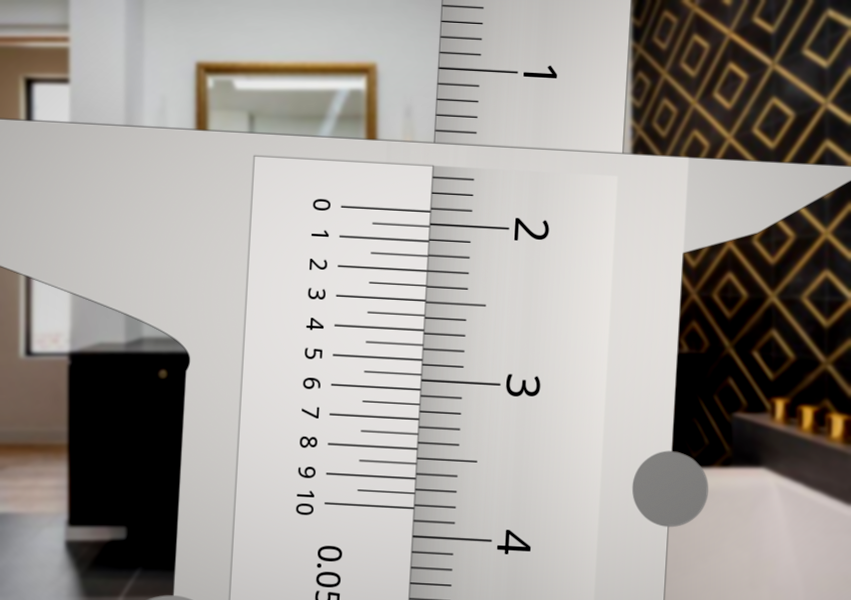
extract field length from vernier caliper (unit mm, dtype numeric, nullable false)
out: 19.2 mm
